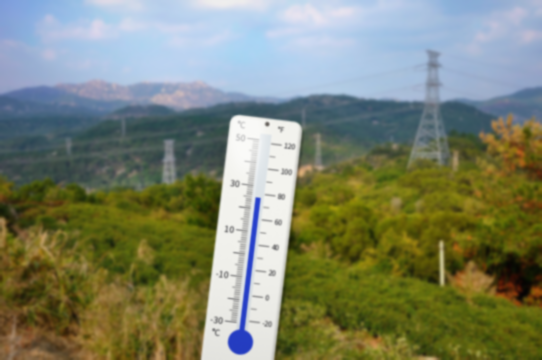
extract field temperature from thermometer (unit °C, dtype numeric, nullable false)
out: 25 °C
